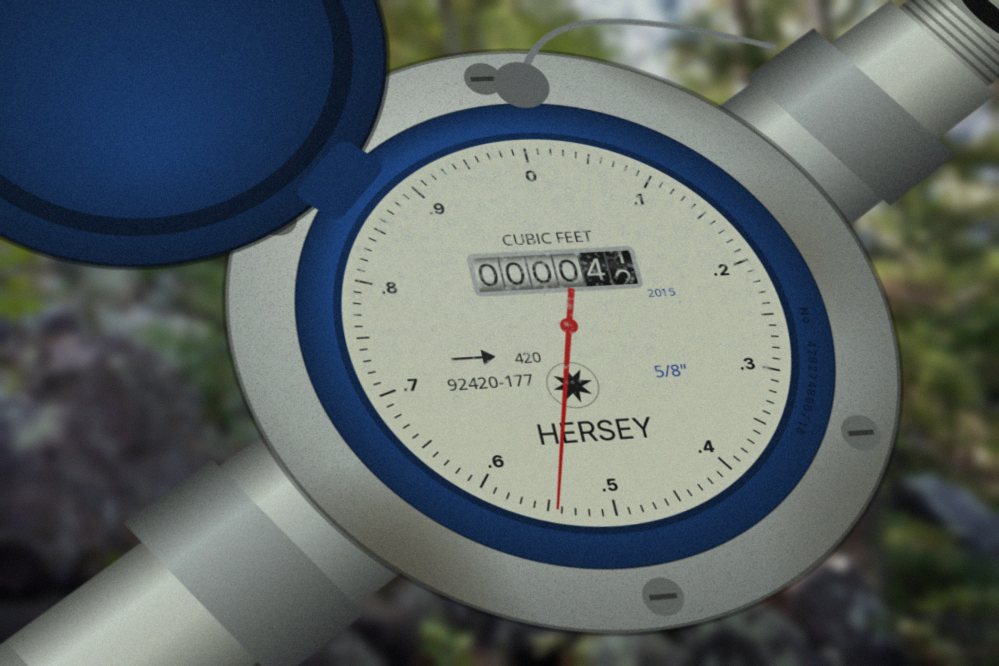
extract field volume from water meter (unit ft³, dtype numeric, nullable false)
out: 41.54 ft³
